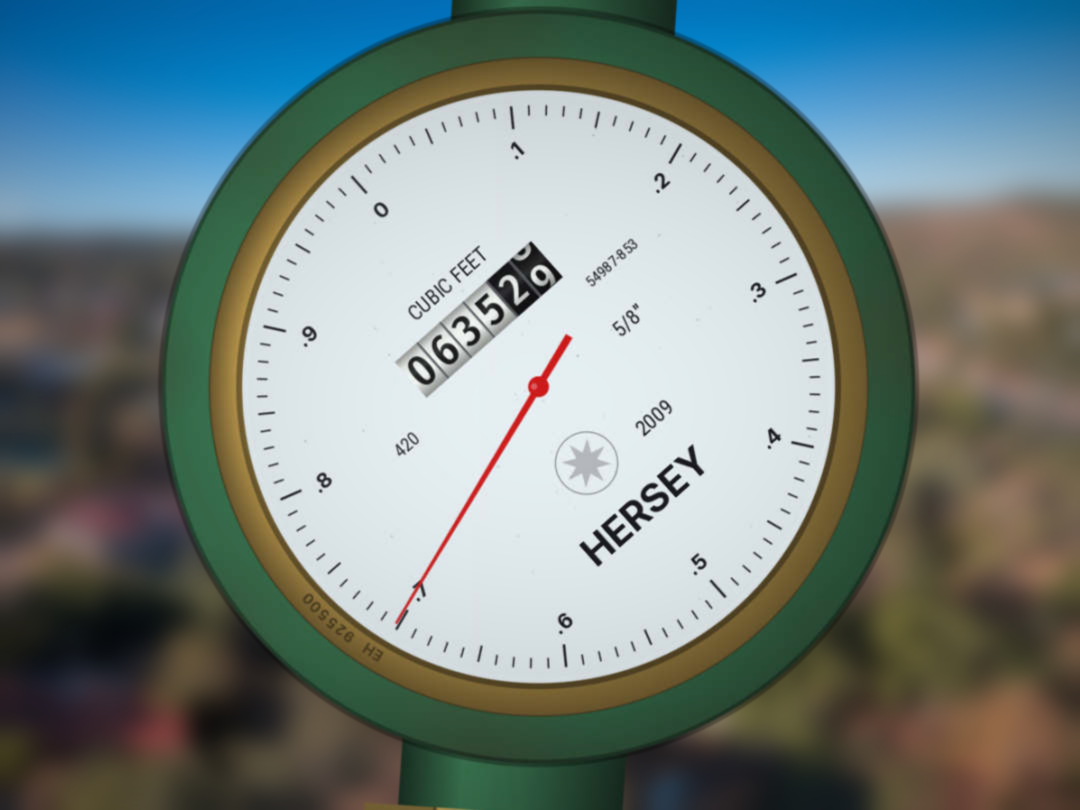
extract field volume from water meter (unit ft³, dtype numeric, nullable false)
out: 63528.70 ft³
